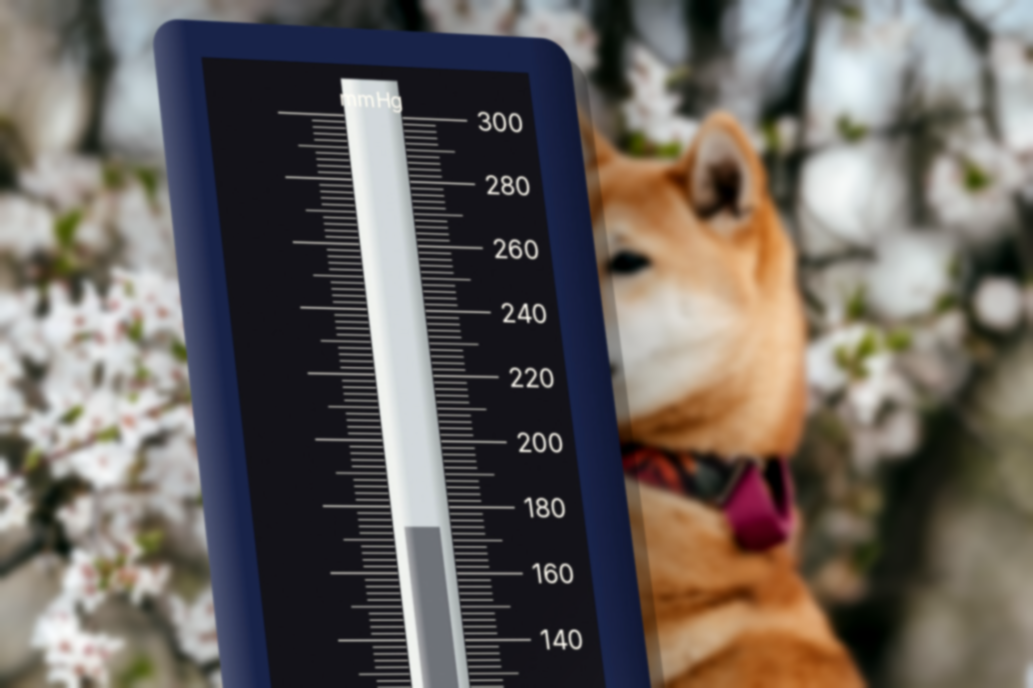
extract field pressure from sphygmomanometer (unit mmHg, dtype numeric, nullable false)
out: 174 mmHg
